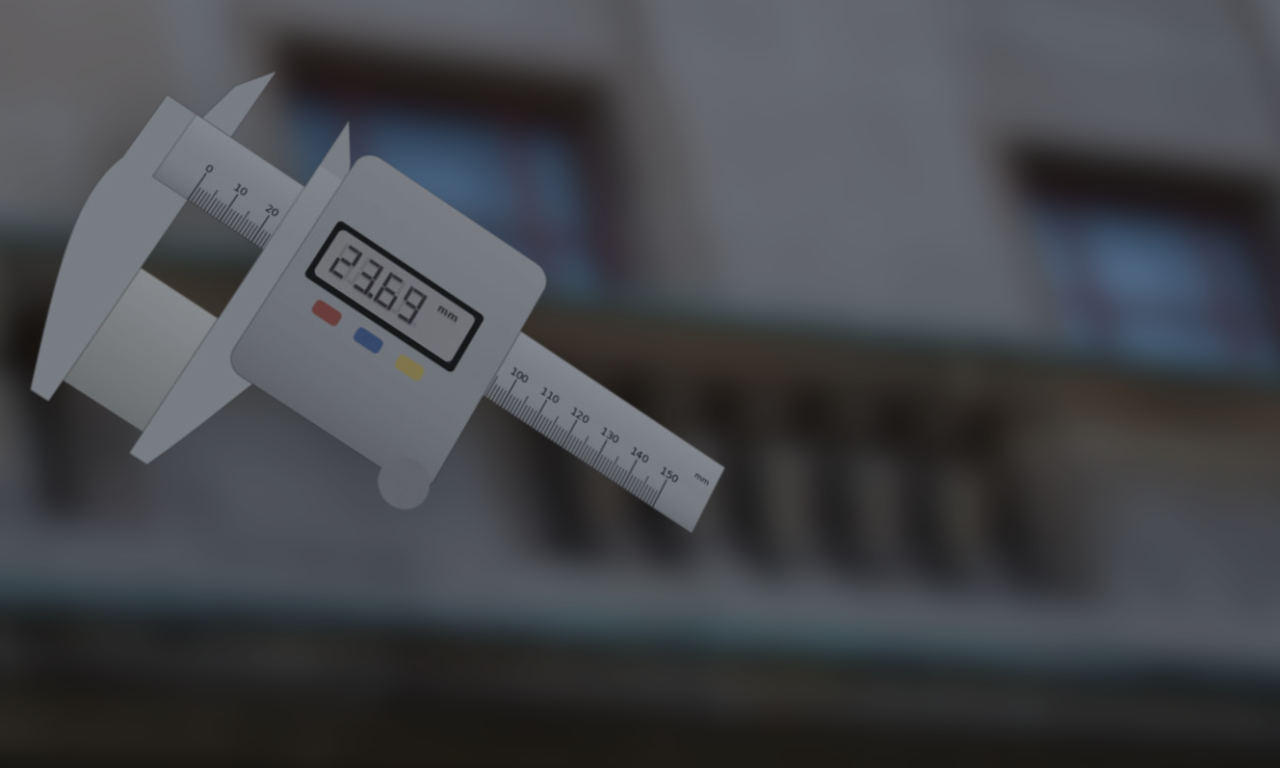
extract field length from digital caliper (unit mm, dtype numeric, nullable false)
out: 23.69 mm
